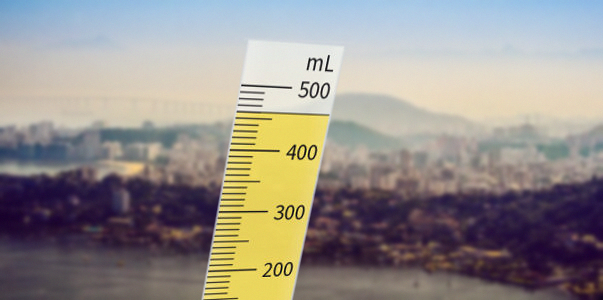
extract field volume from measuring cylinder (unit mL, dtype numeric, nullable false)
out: 460 mL
